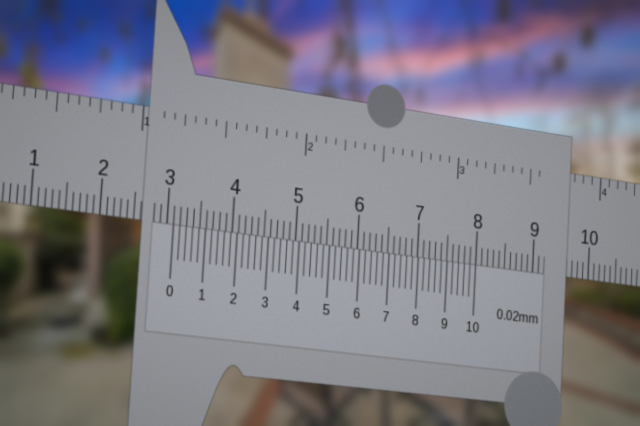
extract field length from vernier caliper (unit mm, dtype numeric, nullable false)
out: 31.0 mm
